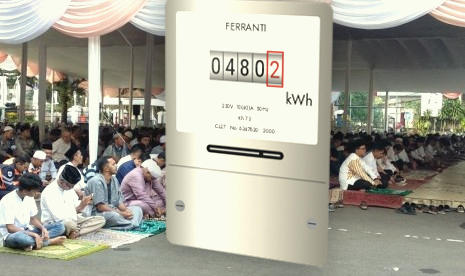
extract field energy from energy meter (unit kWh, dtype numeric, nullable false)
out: 480.2 kWh
